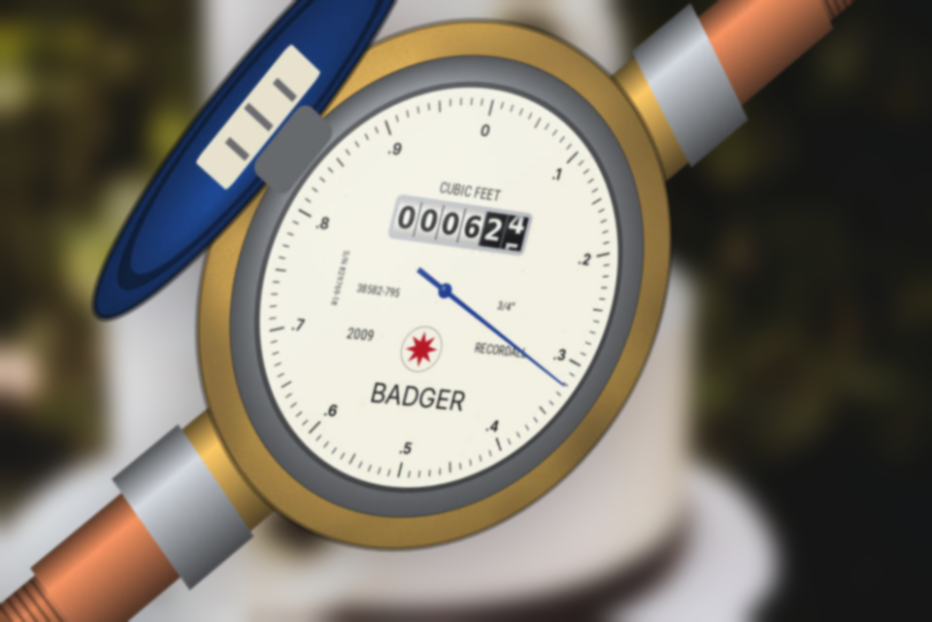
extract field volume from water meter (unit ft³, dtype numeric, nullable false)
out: 624.32 ft³
